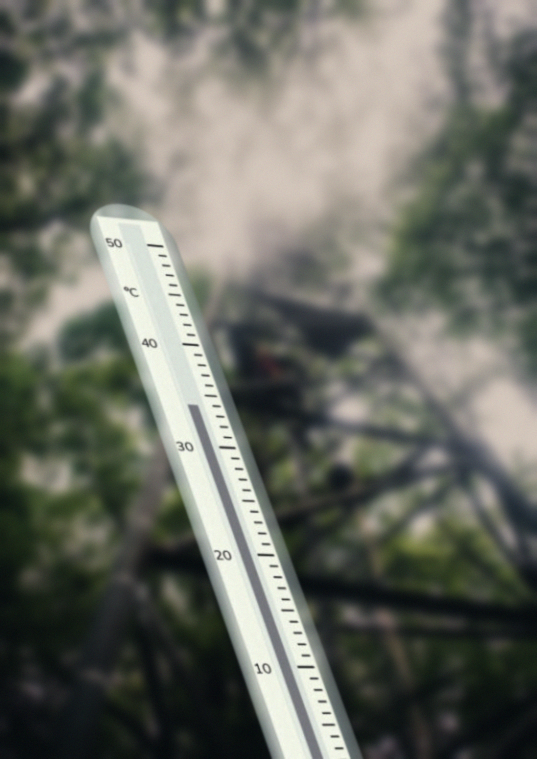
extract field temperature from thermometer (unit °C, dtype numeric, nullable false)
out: 34 °C
